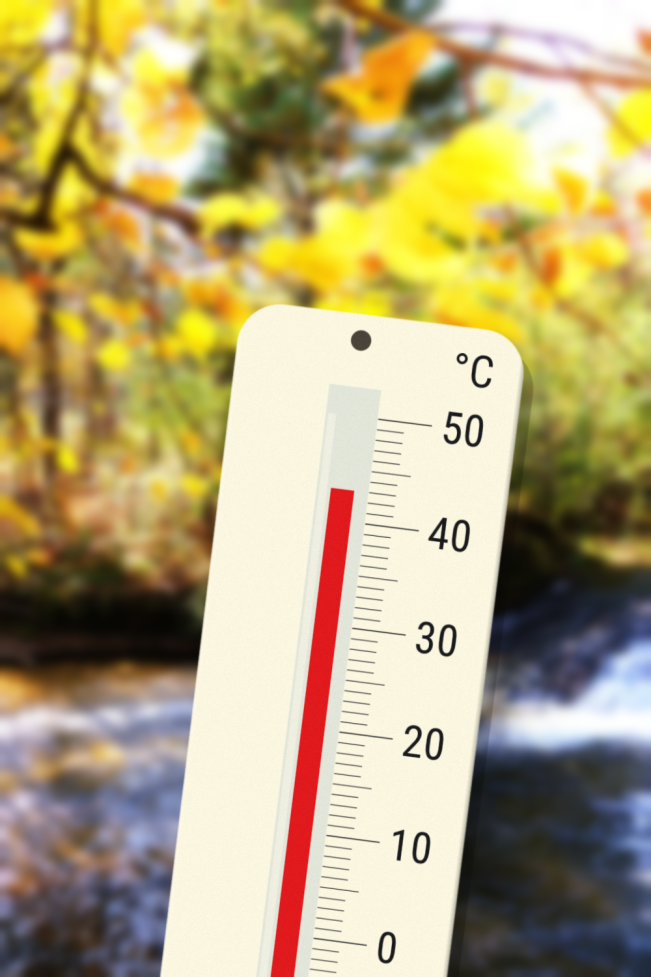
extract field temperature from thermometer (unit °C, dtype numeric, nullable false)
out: 43 °C
